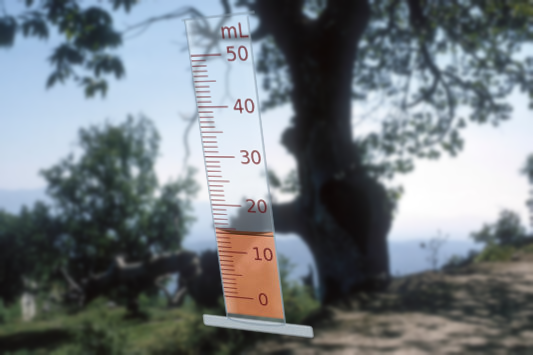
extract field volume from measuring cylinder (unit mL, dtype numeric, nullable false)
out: 14 mL
